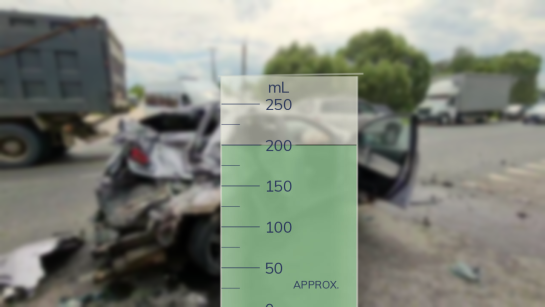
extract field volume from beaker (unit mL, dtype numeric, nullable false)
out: 200 mL
